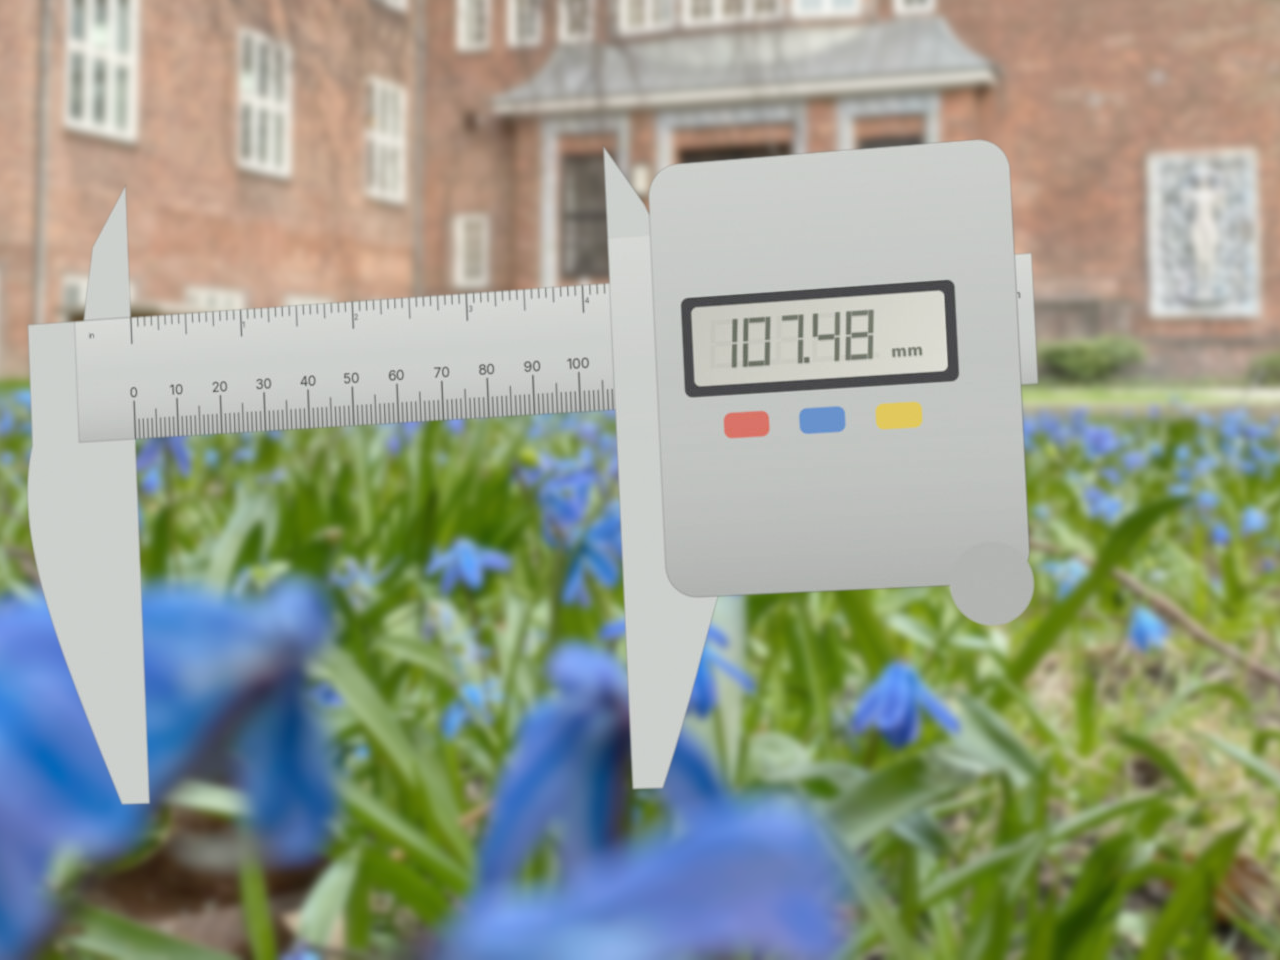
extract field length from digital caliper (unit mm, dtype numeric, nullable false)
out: 107.48 mm
